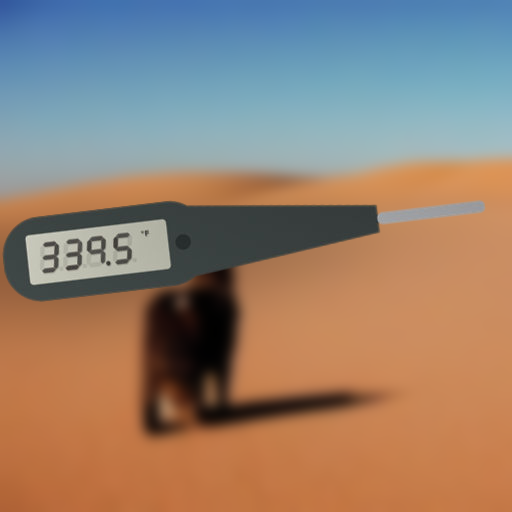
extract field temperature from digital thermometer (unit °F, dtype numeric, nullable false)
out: 339.5 °F
